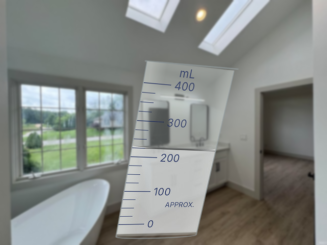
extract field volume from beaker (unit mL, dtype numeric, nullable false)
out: 225 mL
